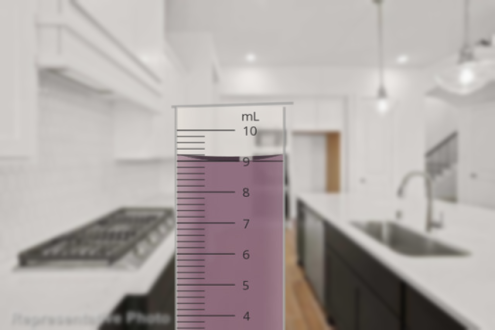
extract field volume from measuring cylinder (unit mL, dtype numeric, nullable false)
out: 9 mL
